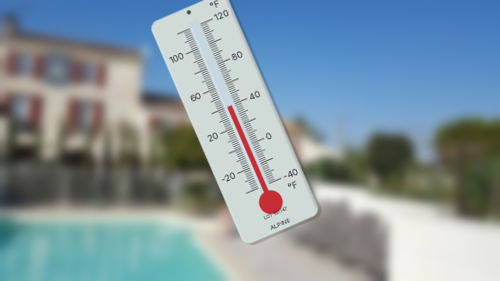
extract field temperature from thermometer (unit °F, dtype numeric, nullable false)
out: 40 °F
